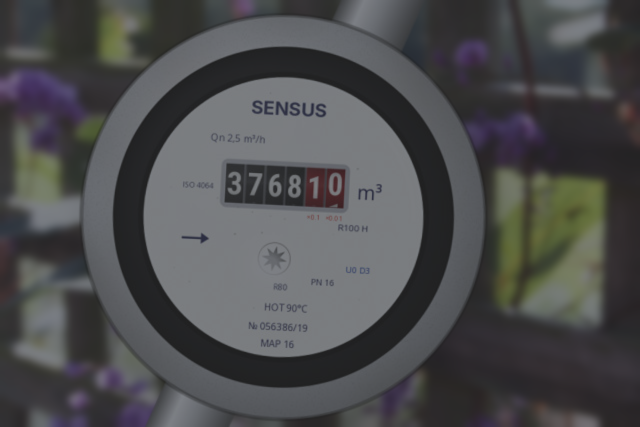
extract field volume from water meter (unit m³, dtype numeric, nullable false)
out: 3768.10 m³
